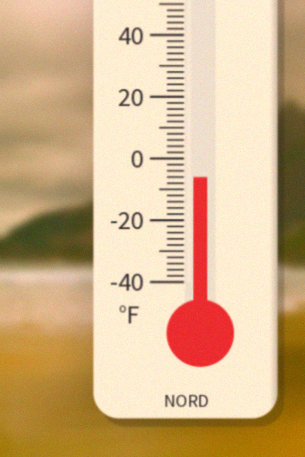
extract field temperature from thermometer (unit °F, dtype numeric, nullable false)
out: -6 °F
